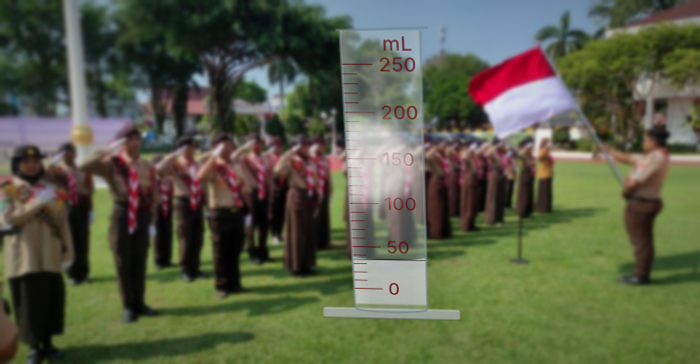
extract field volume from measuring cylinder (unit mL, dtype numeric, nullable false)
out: 35 mL
